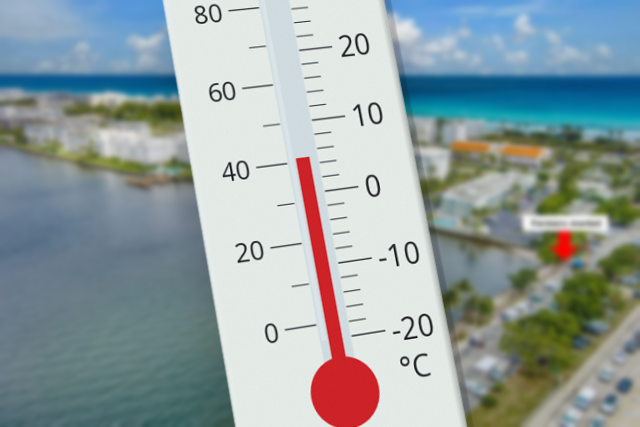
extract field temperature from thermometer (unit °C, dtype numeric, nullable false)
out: 5 °C
